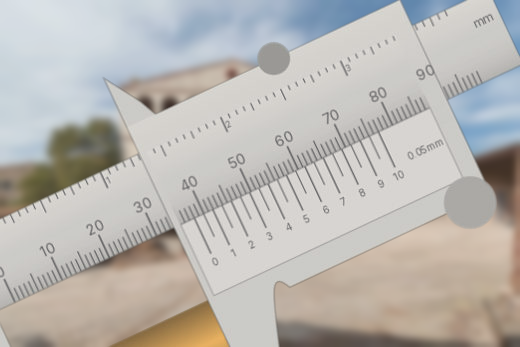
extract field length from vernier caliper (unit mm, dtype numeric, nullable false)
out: 38.0 mm
